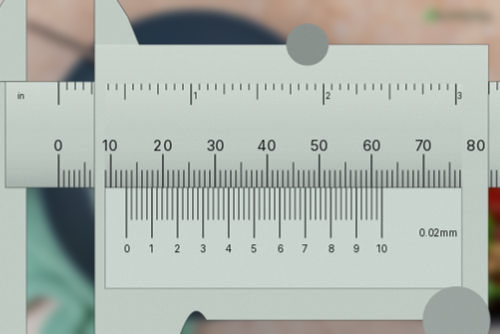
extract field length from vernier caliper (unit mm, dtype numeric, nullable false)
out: 13.0 mm
